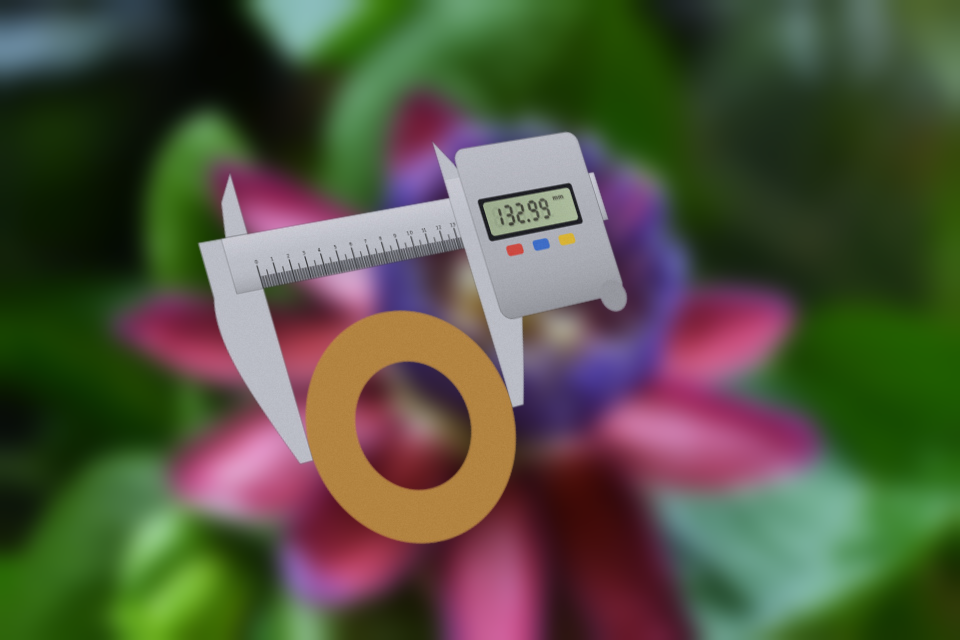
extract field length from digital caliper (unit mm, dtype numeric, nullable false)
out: 132.99 mm
